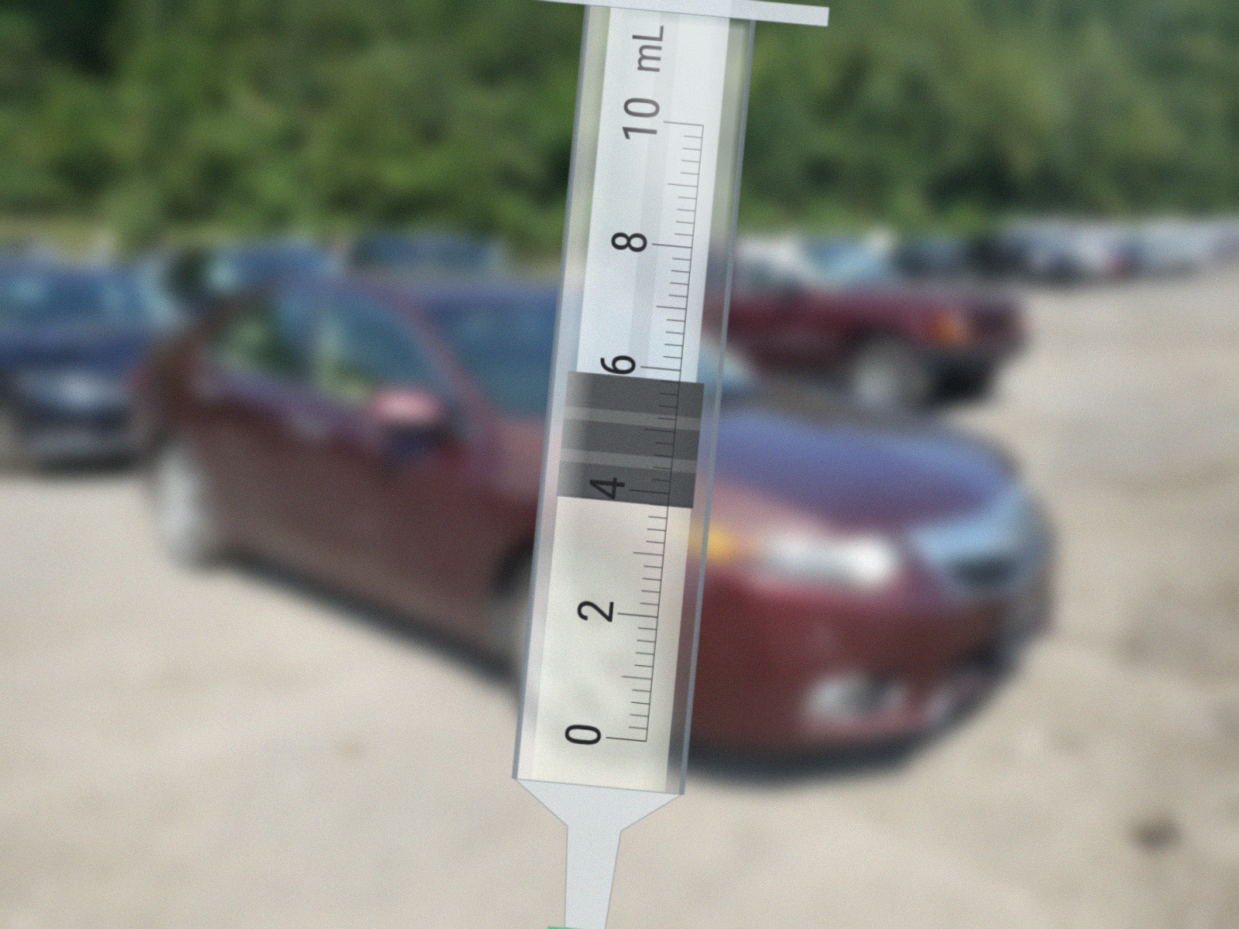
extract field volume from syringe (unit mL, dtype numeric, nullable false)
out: 3.8 mL
